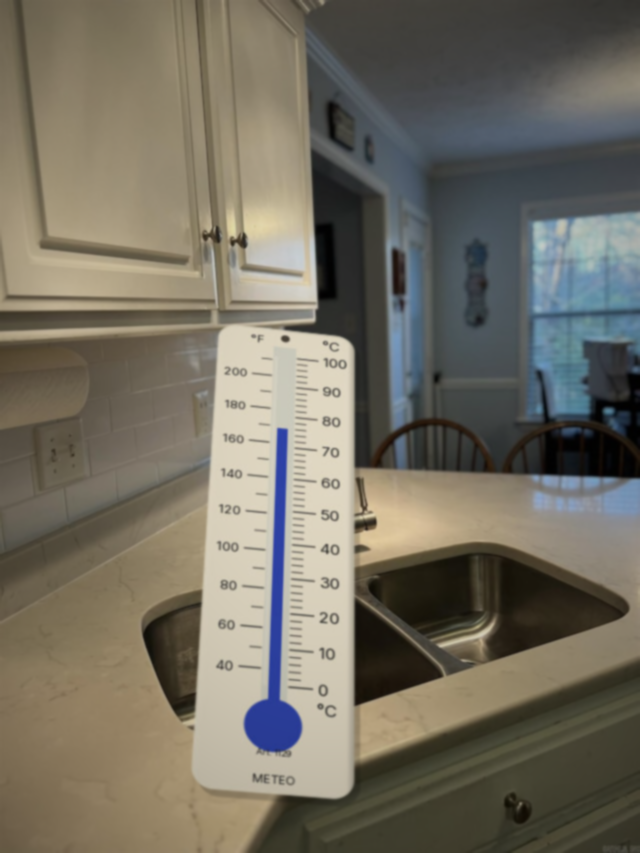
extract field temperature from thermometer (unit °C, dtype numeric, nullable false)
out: 76 °C
